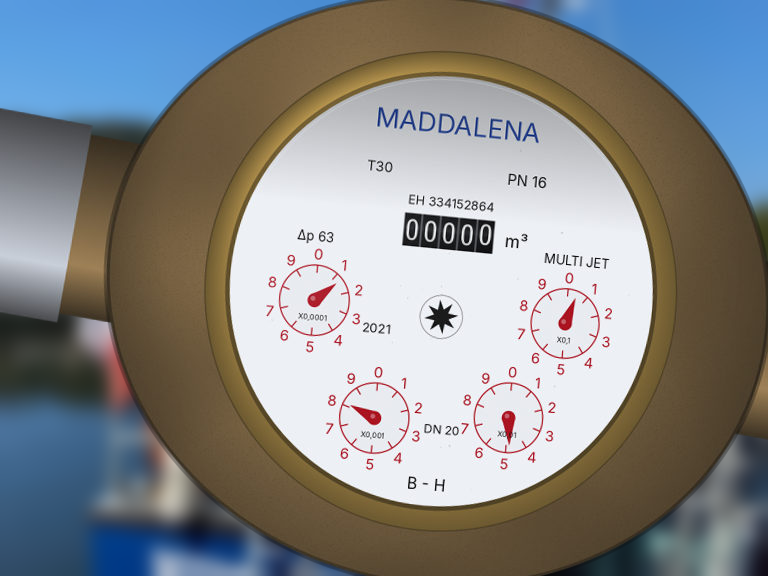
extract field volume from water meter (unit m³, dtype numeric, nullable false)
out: 0.0481 m³
